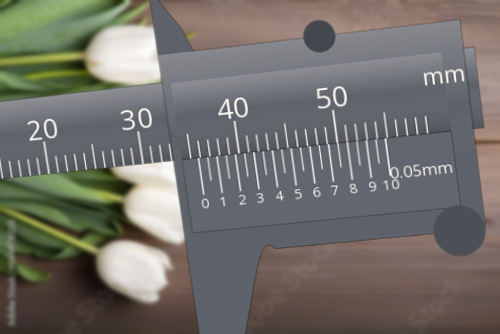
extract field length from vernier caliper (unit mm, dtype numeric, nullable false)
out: 35.8 mm
